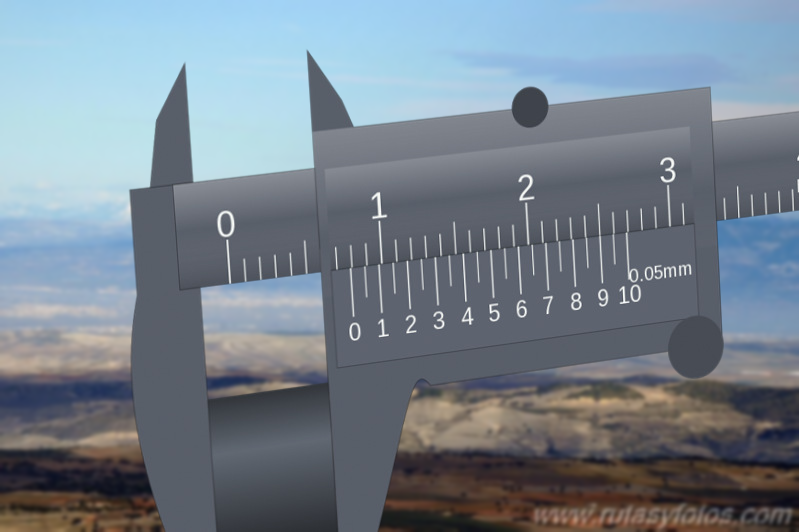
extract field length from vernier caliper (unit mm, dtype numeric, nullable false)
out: 7.9 mm
